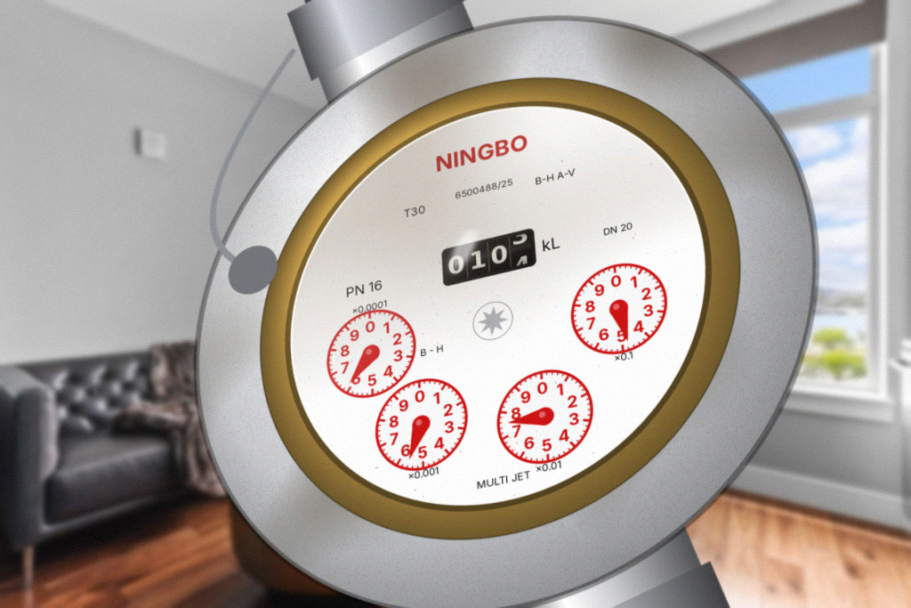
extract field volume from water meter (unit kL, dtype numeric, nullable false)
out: 103.4756 kL
